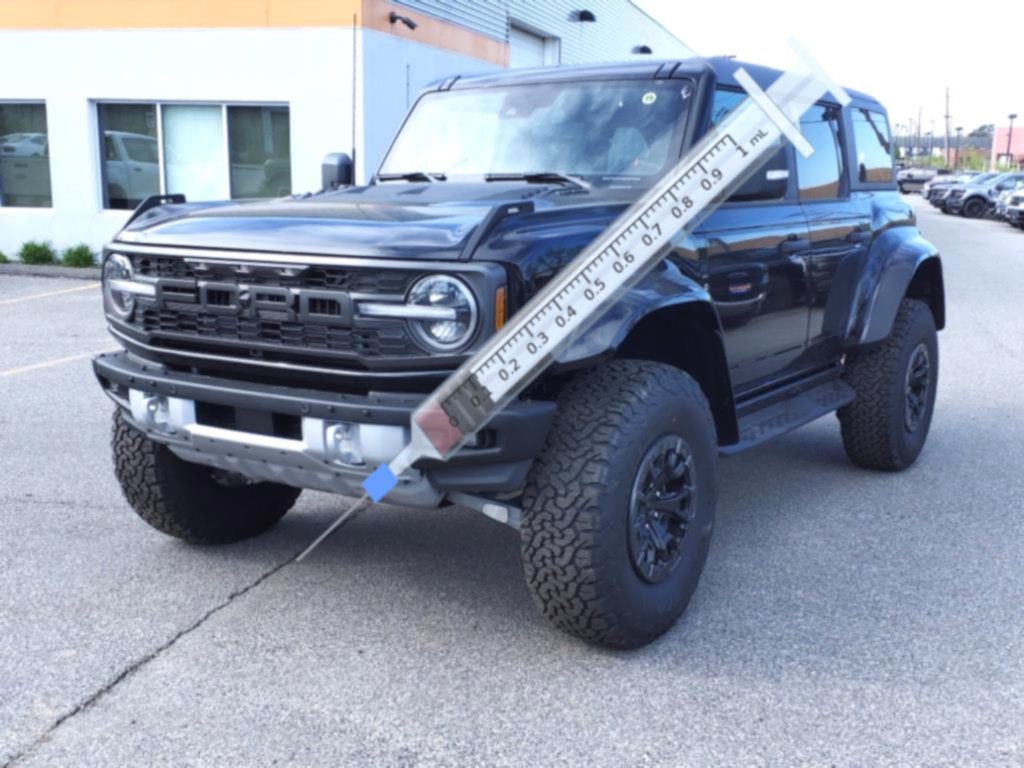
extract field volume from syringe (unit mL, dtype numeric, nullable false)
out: 0 mL
